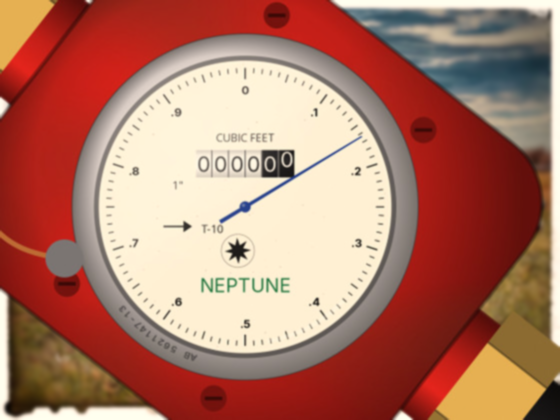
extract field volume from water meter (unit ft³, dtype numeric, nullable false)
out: 0.16 ft³
